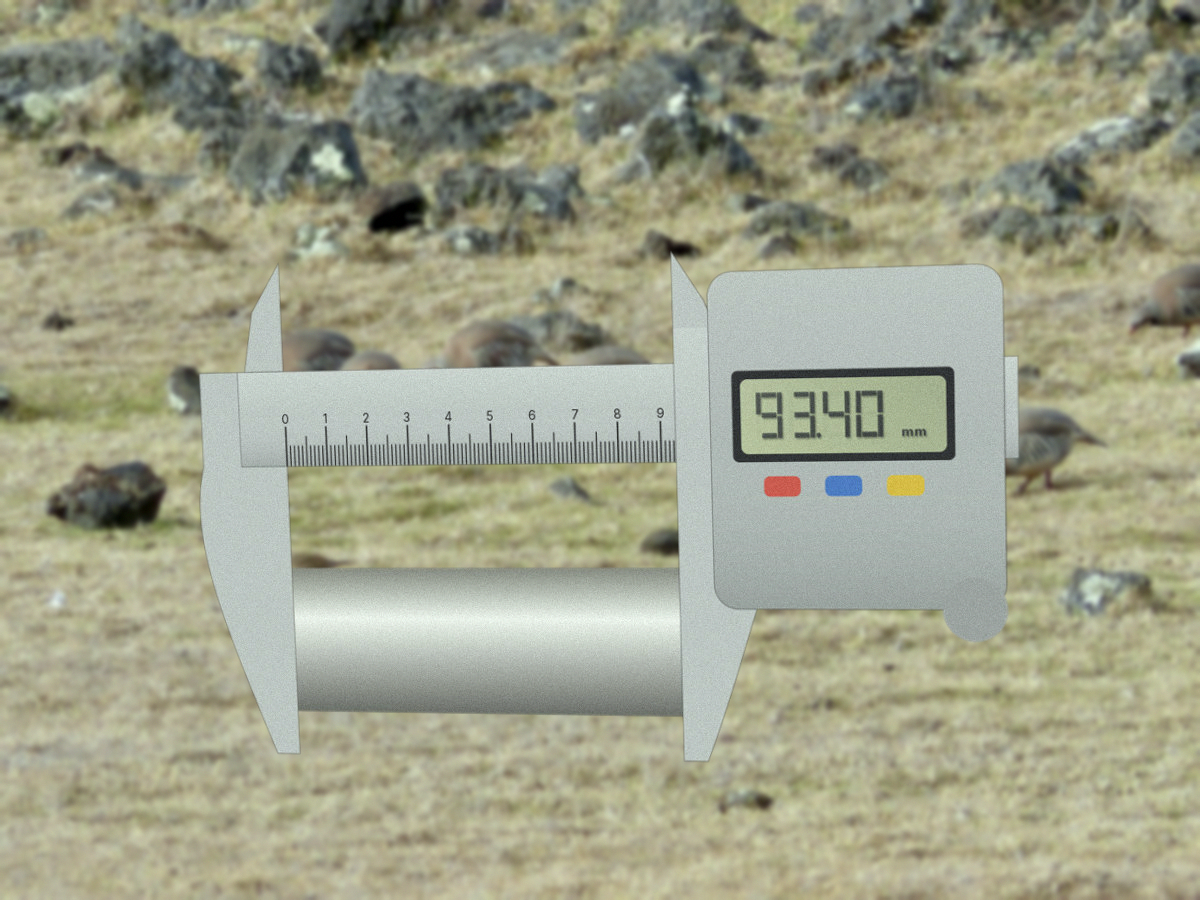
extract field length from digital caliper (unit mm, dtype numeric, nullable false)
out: 93.40 mm
